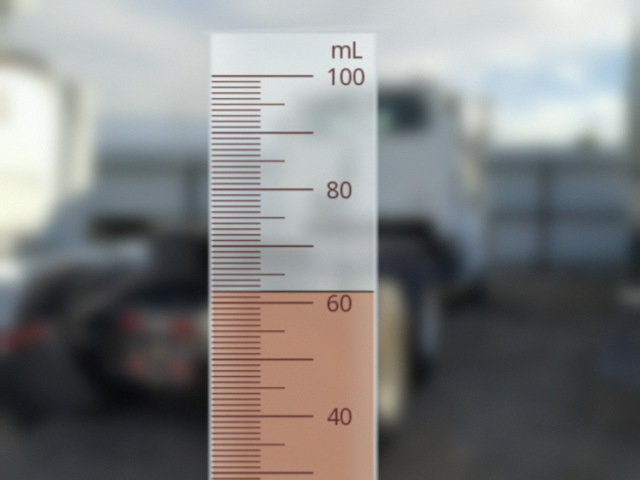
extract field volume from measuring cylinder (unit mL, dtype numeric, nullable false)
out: 62 mL
